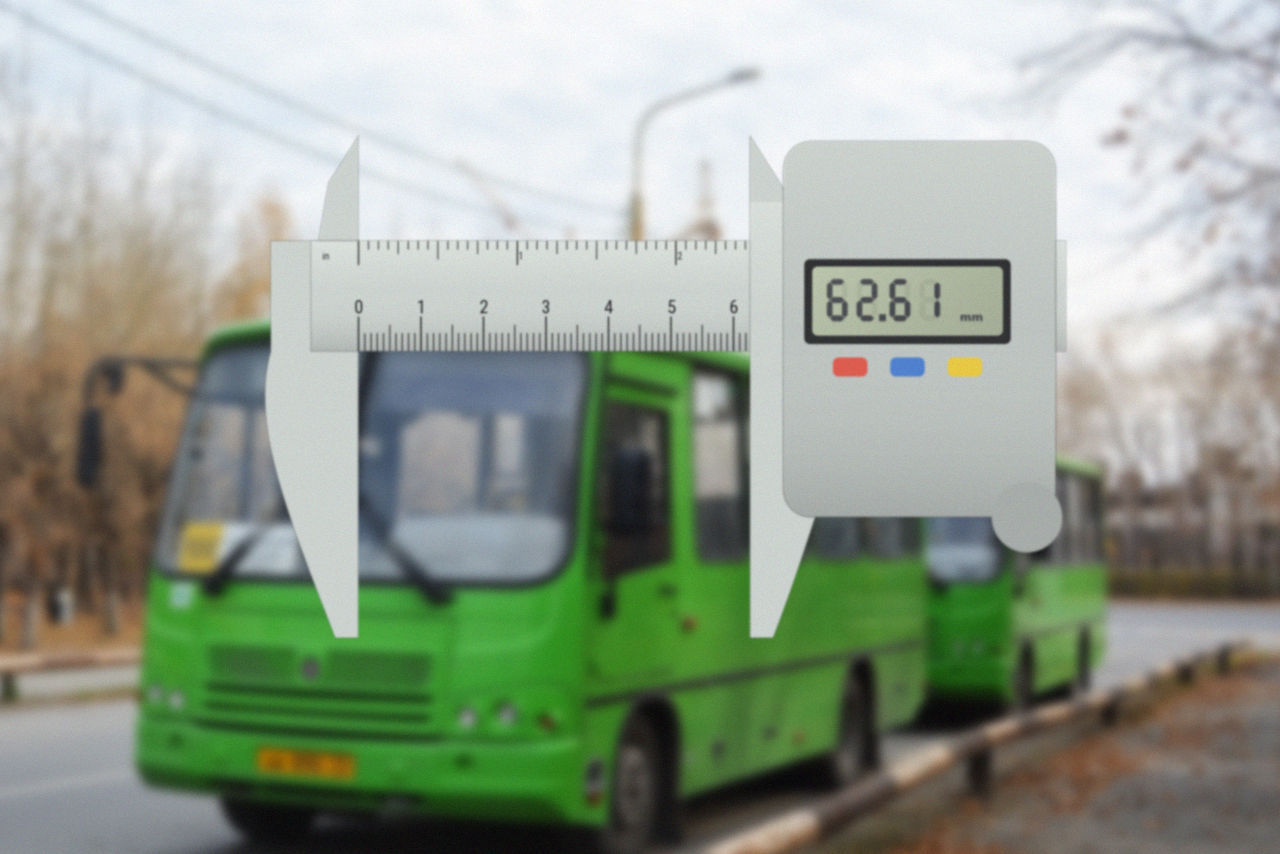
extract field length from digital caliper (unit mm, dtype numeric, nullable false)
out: 62.61 mm
